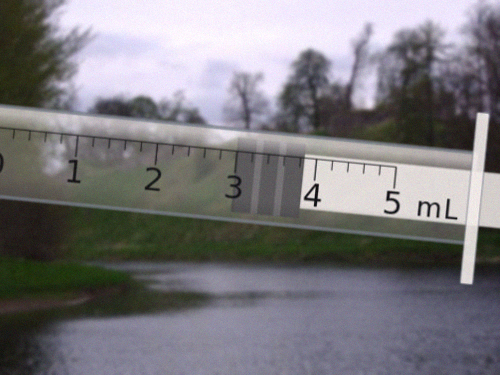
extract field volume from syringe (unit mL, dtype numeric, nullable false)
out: 3 mL
